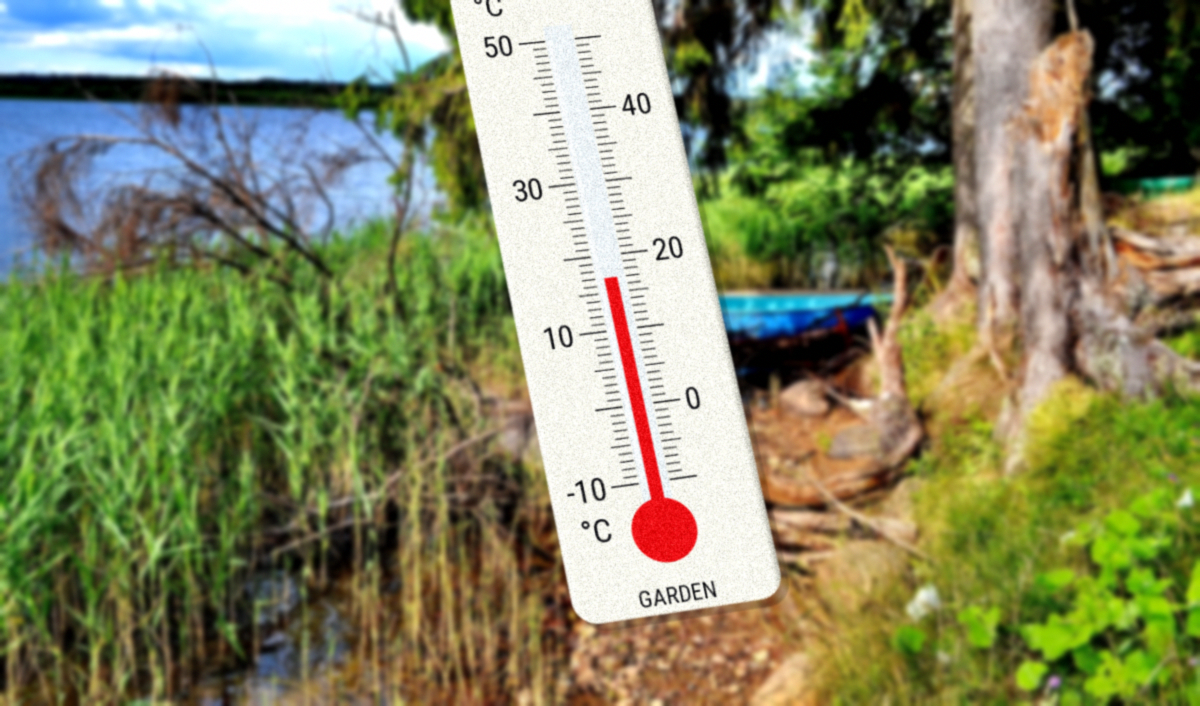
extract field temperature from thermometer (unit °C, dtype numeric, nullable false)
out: 17 °C
